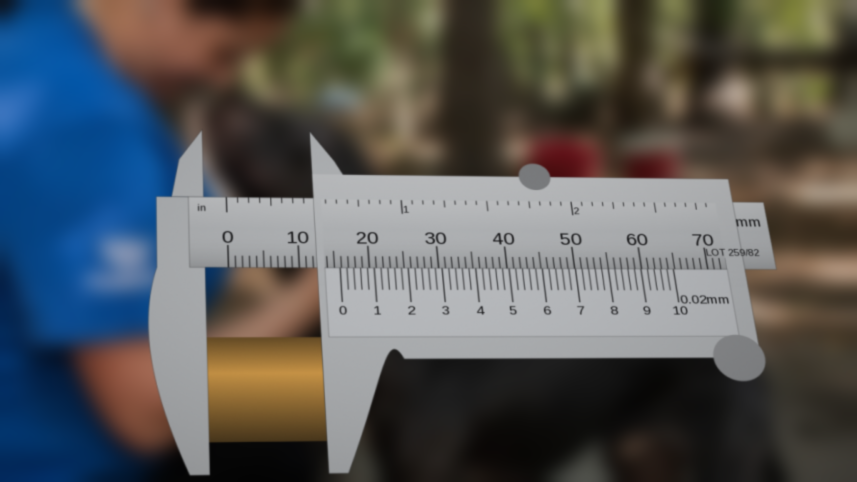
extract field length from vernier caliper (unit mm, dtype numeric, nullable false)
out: 15.8 mm
